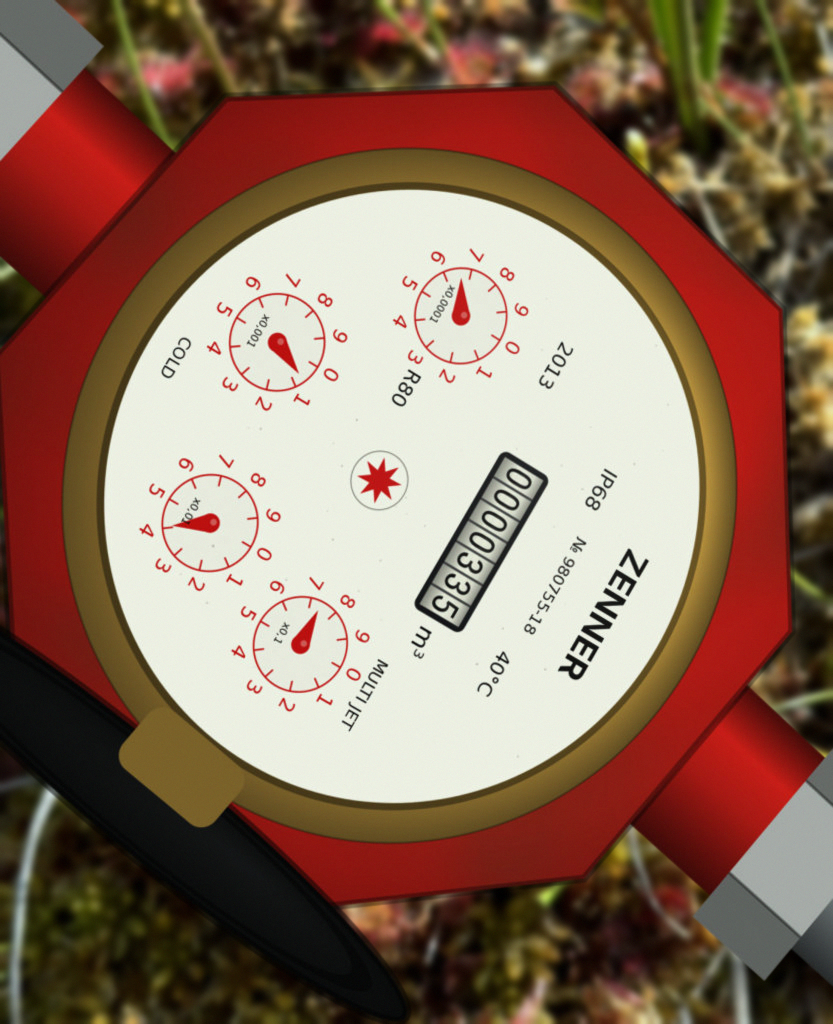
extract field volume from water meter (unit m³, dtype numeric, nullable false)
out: 335.7406 m³
